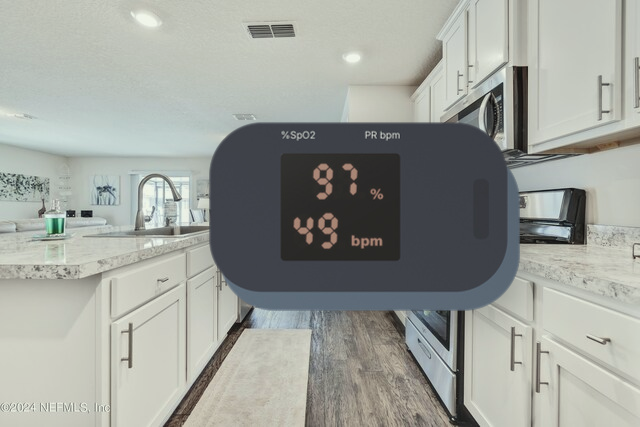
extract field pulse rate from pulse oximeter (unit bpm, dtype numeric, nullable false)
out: 49 bpm
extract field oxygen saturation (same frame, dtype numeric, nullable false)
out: 97 %
